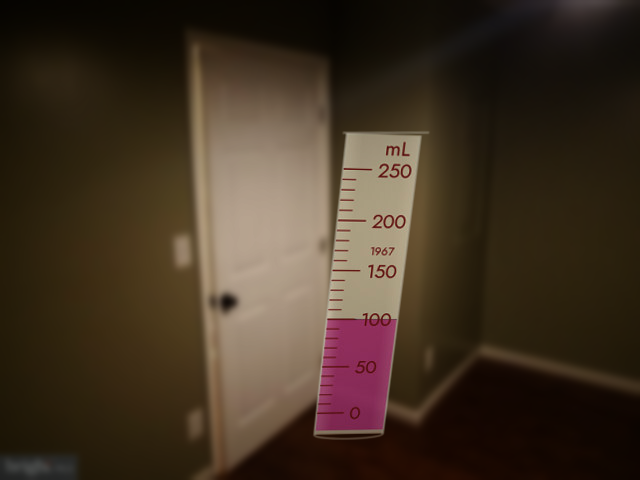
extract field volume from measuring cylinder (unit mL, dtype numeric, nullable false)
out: 100 mL
